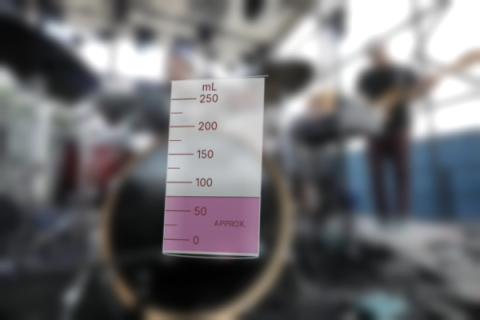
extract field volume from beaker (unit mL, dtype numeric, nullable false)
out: 75 mL
